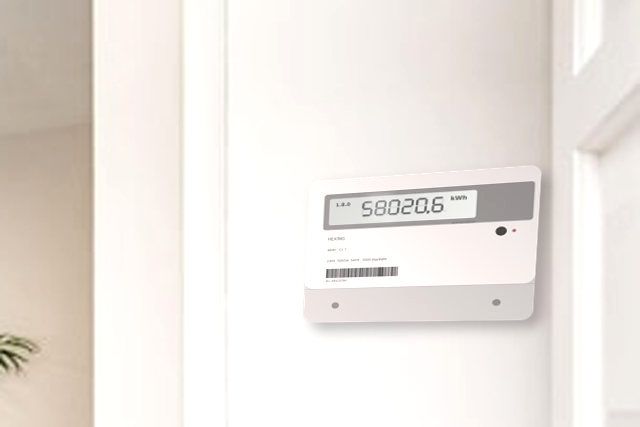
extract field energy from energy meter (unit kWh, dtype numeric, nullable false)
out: 58020.6 kWh
